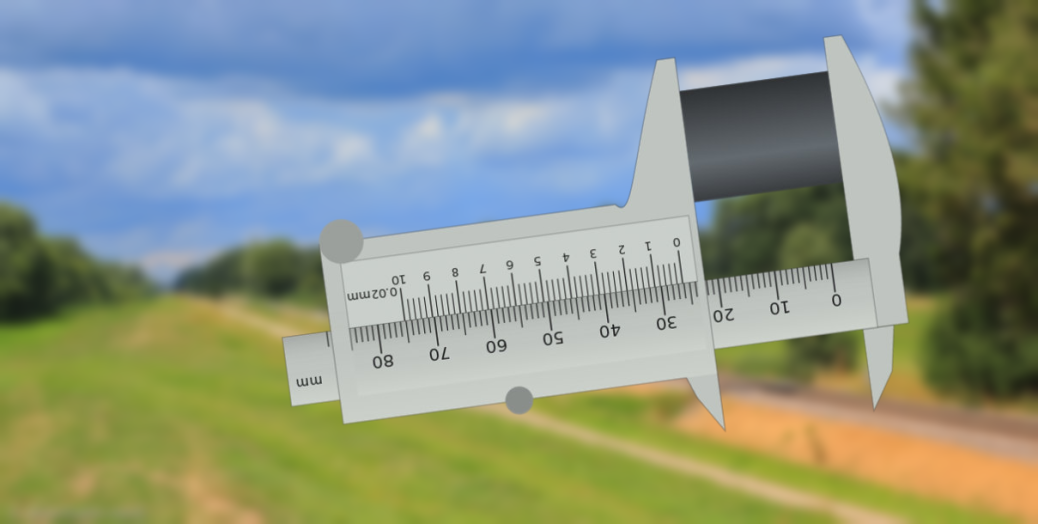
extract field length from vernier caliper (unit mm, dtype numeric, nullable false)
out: 26.2 mm
